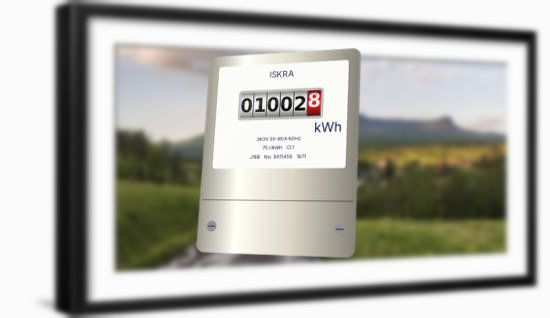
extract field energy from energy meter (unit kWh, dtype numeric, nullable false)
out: 1002.8 kWh
